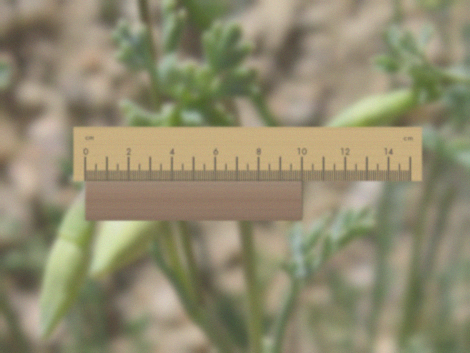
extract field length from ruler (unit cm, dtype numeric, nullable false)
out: 10 cm
